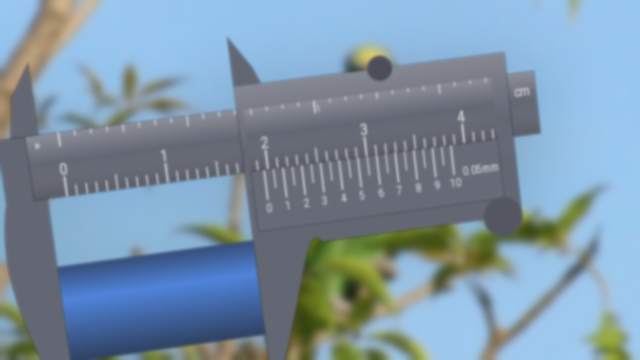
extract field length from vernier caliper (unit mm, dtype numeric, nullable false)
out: 19.6 mm
